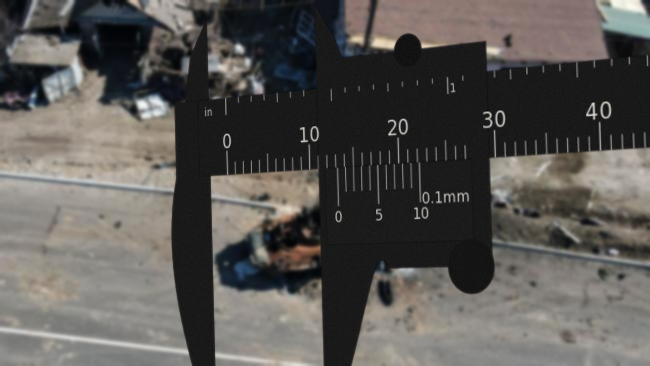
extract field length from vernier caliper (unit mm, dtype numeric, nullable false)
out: 13.2 mm
